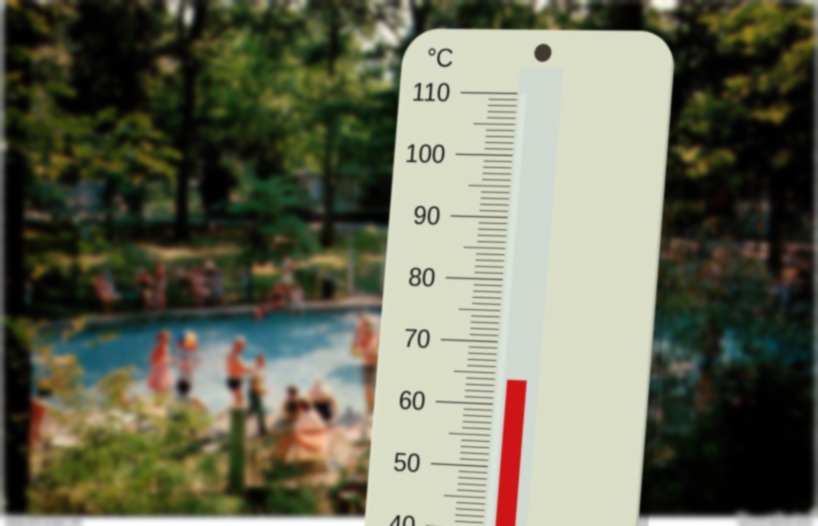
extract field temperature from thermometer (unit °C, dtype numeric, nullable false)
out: 64 °C
